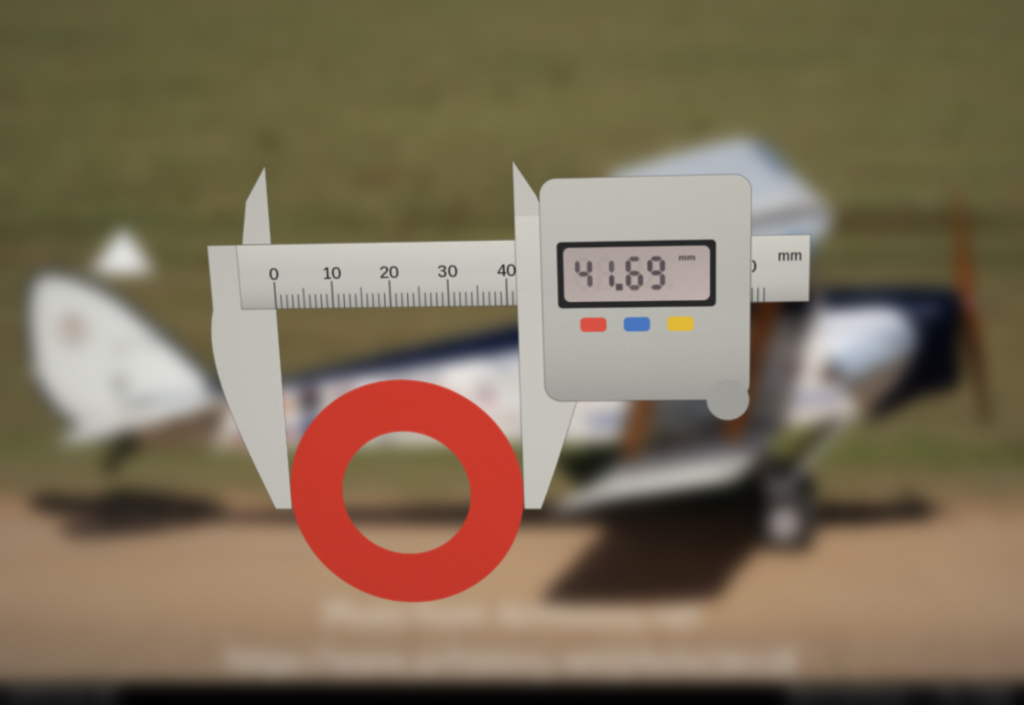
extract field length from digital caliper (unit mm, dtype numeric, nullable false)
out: 41.69 mm
